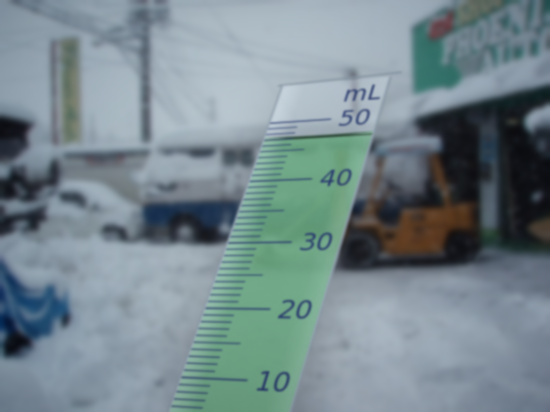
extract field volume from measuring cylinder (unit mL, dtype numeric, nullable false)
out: 47 mL
